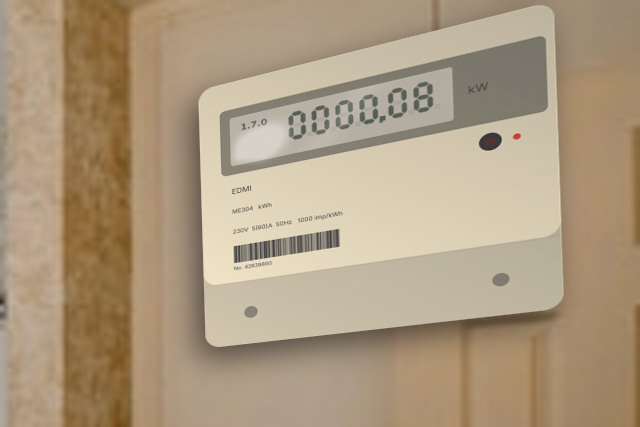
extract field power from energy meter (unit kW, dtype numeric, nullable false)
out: 0.08 kW
